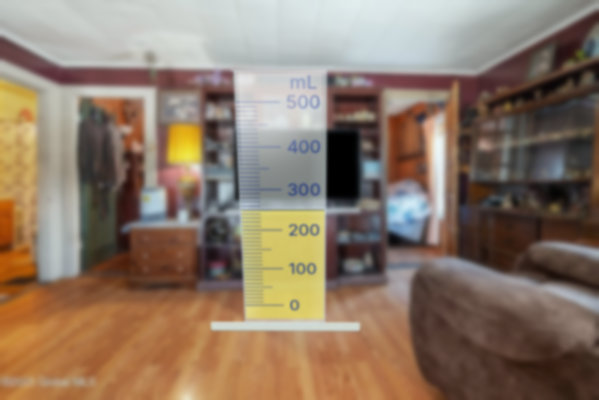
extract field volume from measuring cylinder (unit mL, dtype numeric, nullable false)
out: 250 mL
